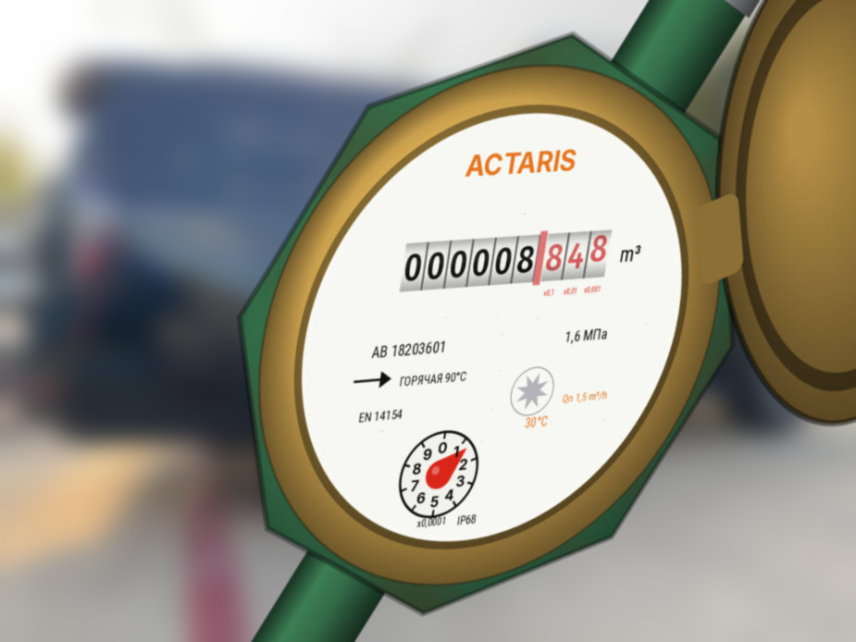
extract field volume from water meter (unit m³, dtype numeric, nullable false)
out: 8.8481 m³
